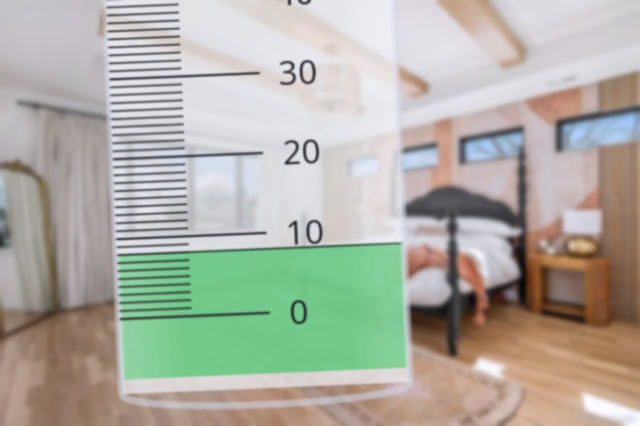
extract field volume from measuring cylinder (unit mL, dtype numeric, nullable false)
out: 8 mL
